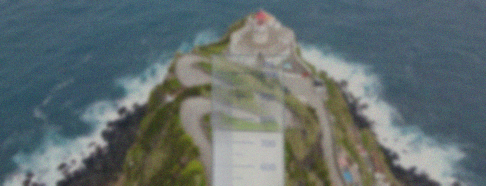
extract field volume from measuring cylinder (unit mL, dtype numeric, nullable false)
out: 750 mL
